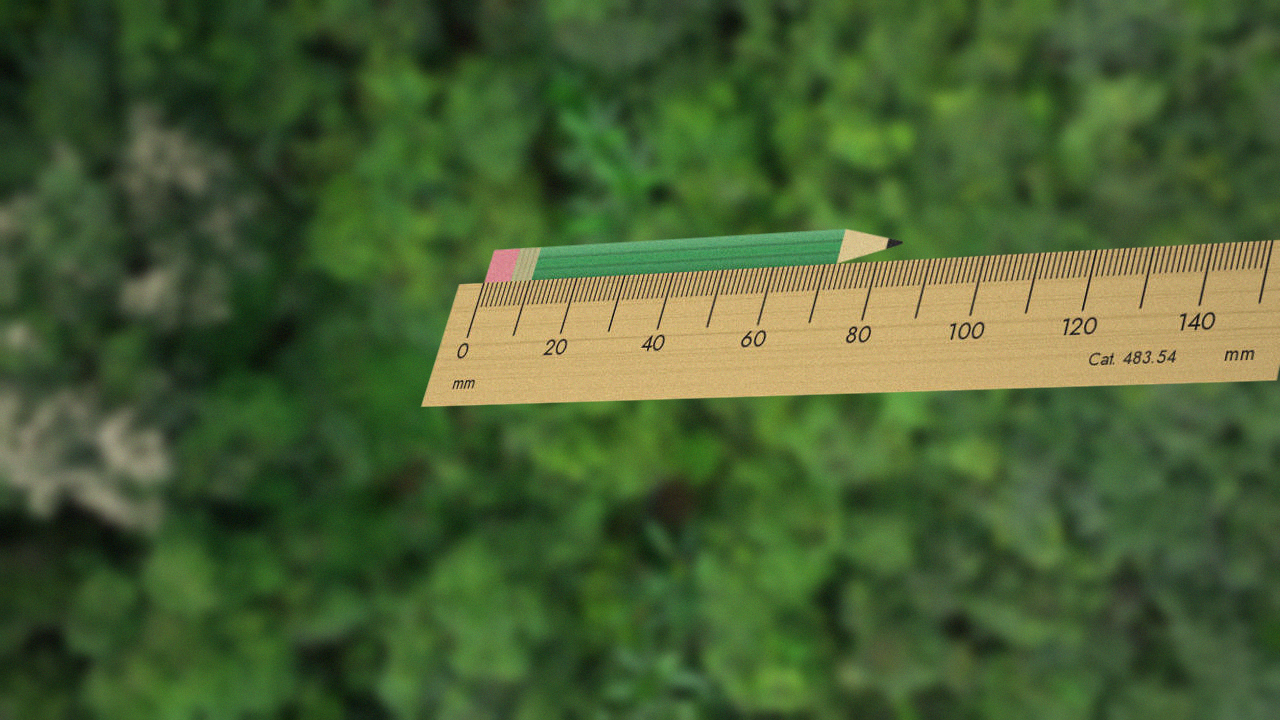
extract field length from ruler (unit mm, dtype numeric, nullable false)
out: 84 mm
